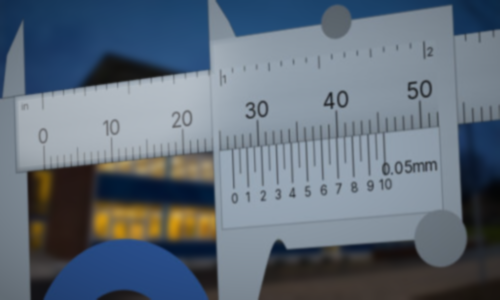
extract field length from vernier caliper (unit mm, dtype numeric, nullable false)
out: 26.6 mm
